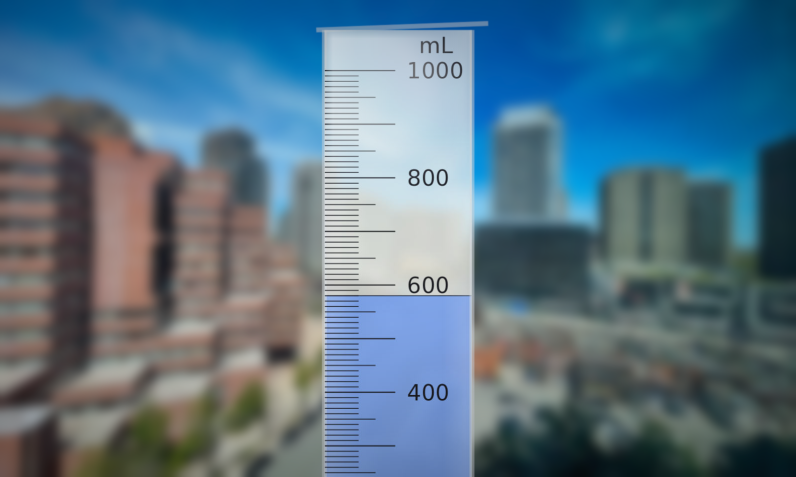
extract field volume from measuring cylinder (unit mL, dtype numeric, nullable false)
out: 580 mL
